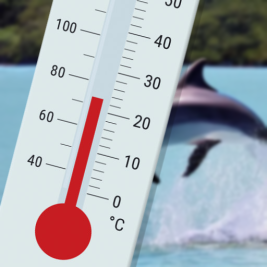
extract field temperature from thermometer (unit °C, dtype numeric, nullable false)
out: 23 °C
